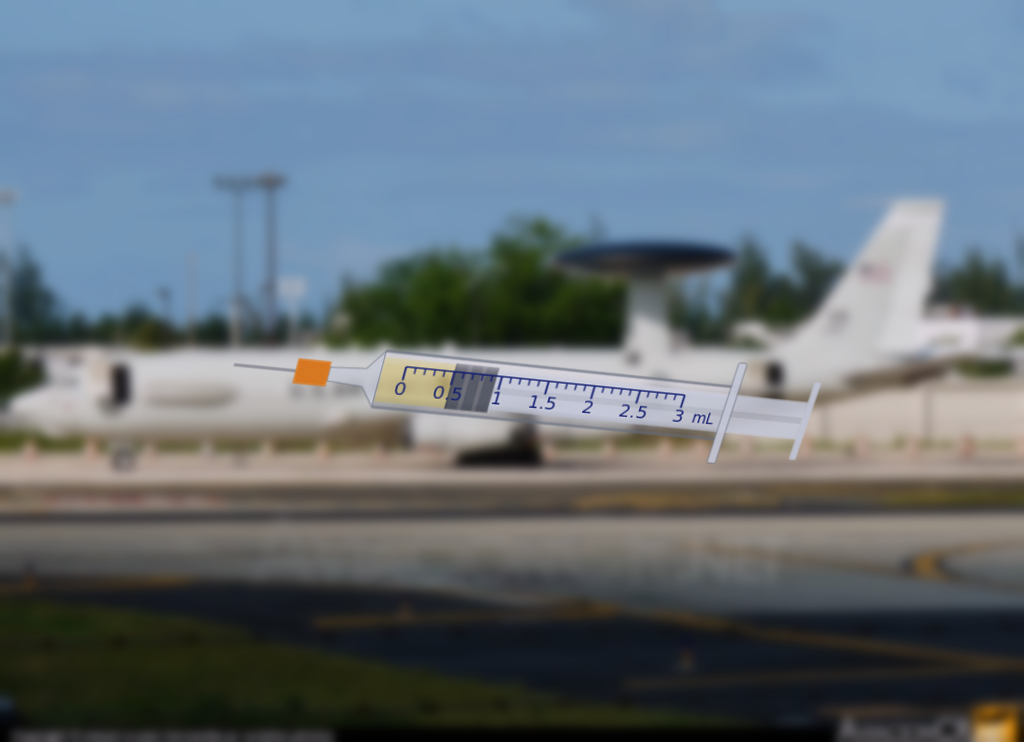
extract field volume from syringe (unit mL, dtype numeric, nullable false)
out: 0.5 mL
